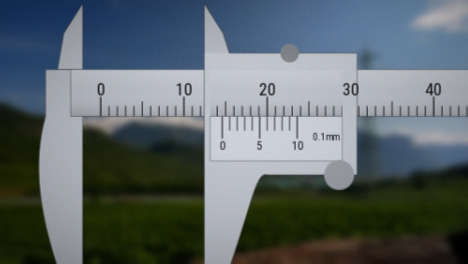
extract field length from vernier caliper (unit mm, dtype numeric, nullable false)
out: 14.6 mm
